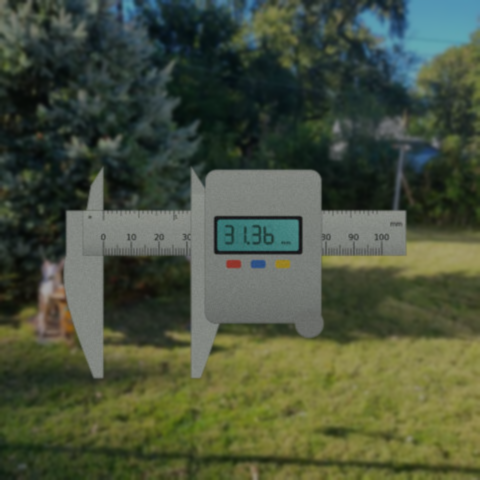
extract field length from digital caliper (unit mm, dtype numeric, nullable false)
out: 31.36 mm
